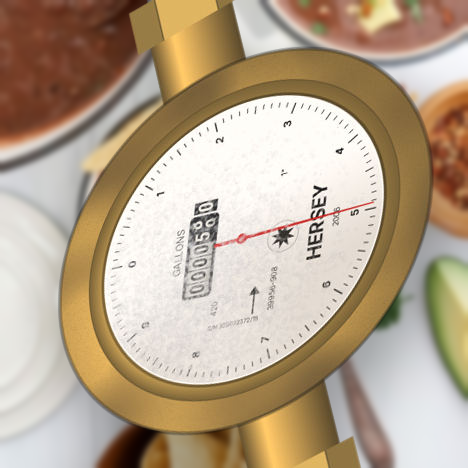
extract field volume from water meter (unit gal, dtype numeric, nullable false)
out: 584.9 gal
